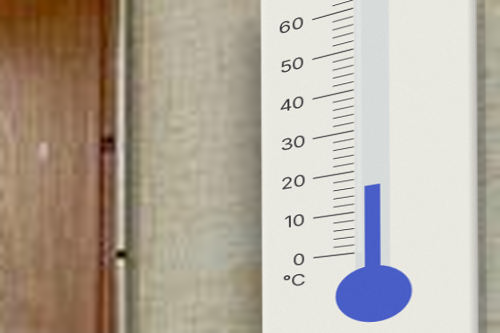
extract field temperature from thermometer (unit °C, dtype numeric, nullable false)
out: 16 °C
